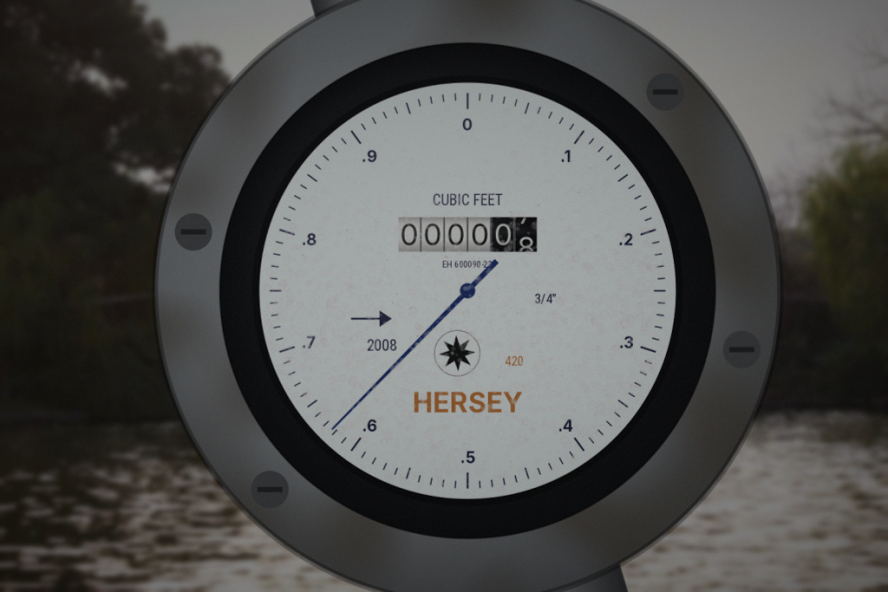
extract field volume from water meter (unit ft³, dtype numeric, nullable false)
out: 7.62 ft³
